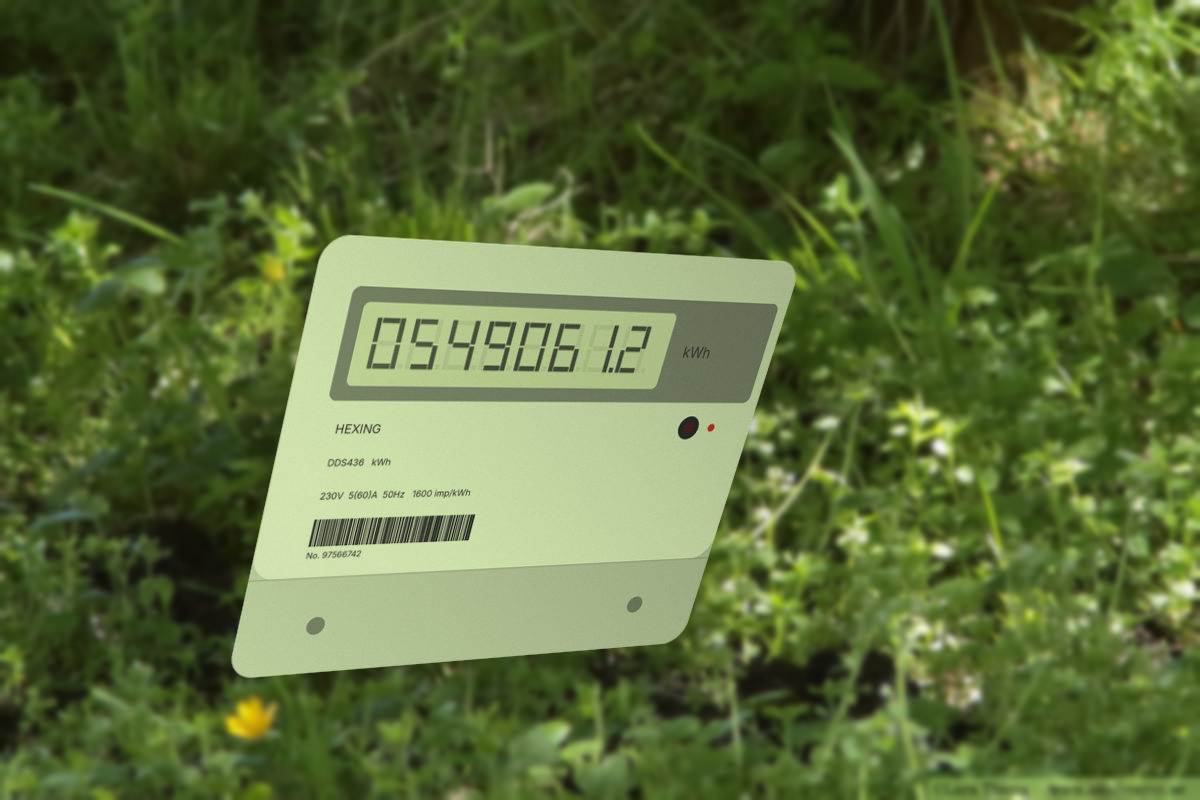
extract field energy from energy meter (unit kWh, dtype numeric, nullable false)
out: 549061.2 kWh
